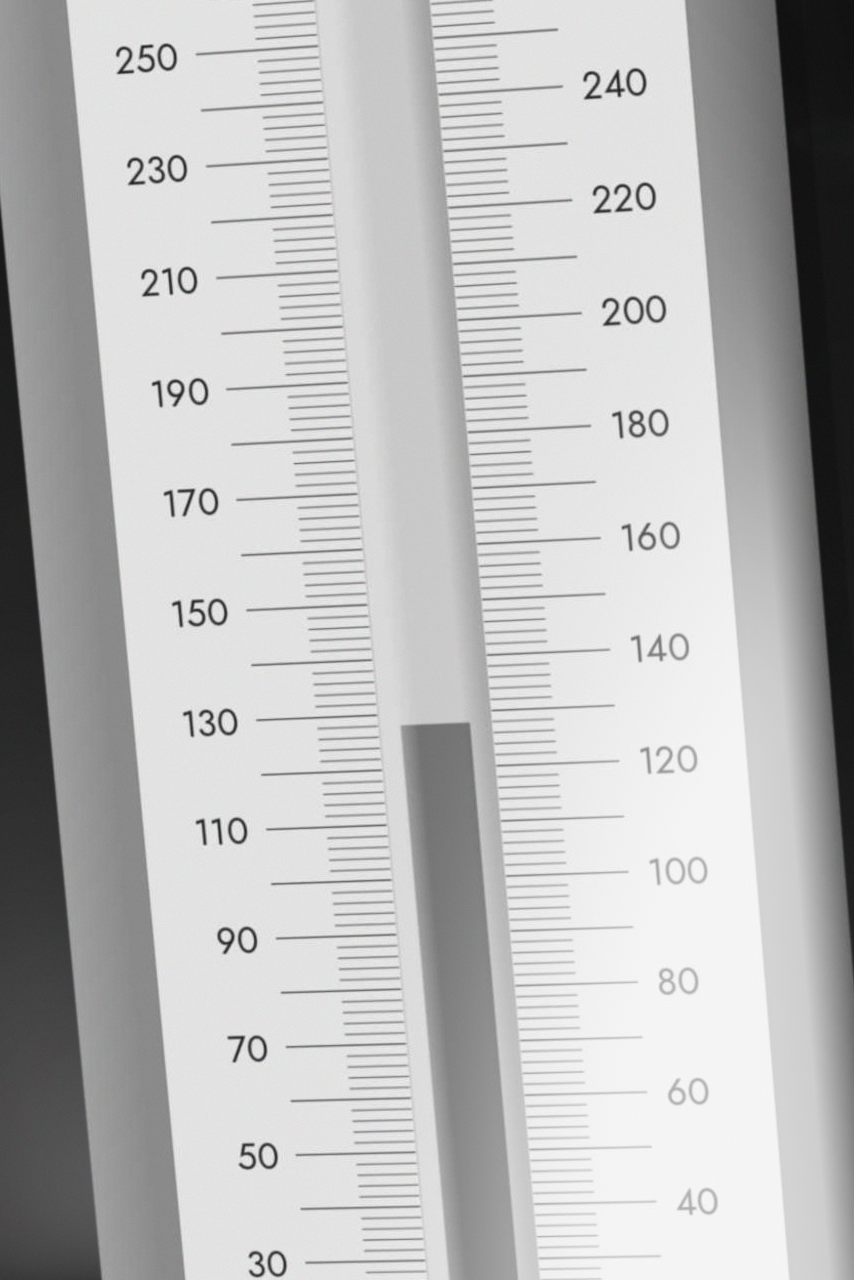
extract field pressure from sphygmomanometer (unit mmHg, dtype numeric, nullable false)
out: 128 mmHg
